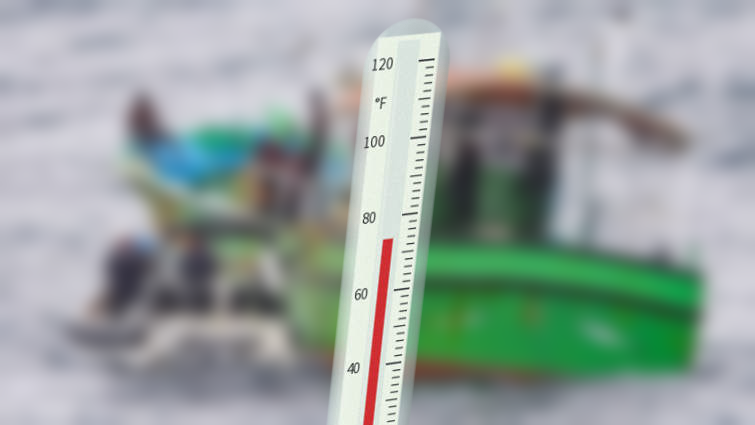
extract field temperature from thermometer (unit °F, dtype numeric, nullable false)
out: 74 °F
